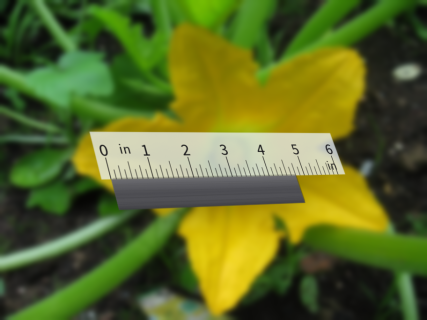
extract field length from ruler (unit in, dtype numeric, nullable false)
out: 4.75 in
